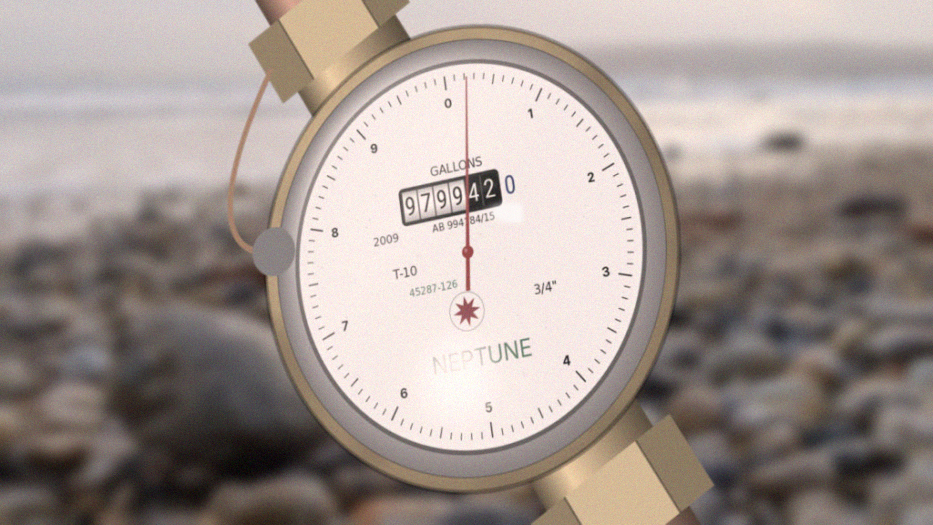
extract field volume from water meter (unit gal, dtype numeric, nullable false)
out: 9799420.2 gal
